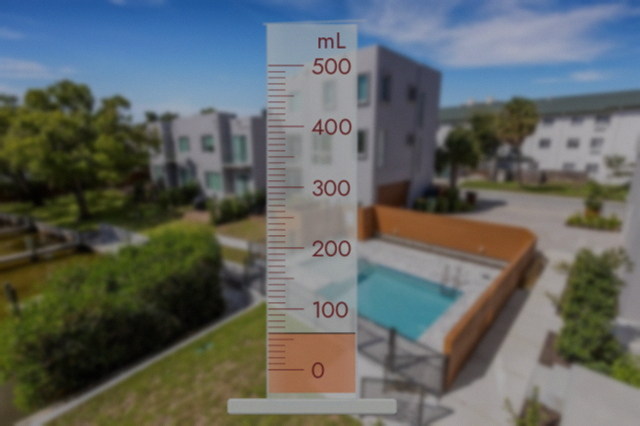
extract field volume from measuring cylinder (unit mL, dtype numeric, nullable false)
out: 60 mL
